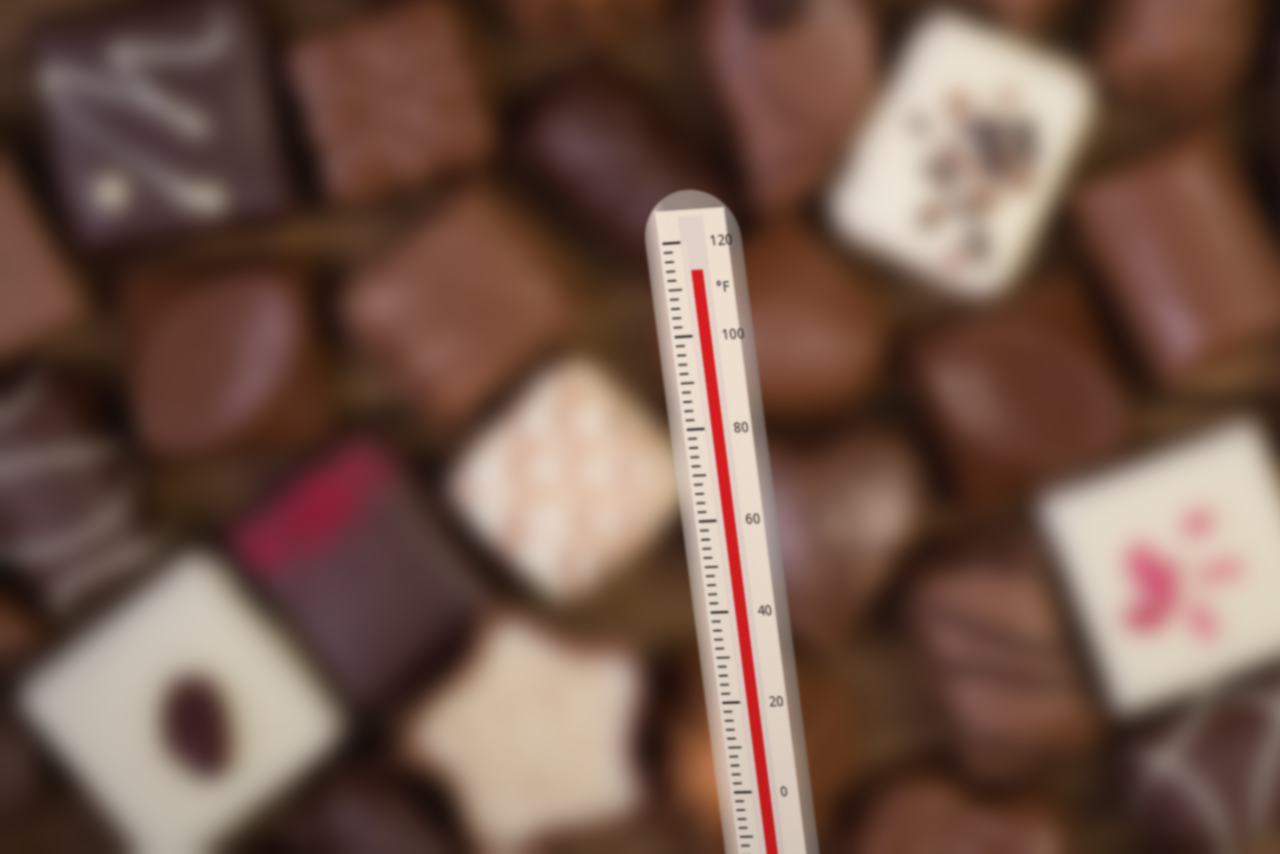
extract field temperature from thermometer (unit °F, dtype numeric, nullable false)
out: 114 °F
